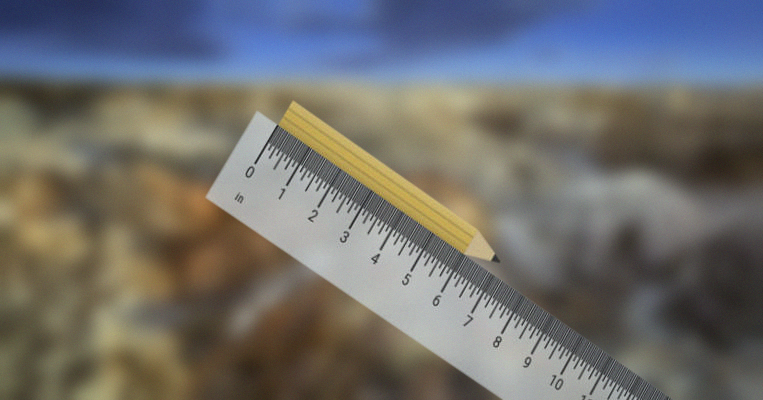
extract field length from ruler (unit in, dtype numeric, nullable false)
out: 7 in
